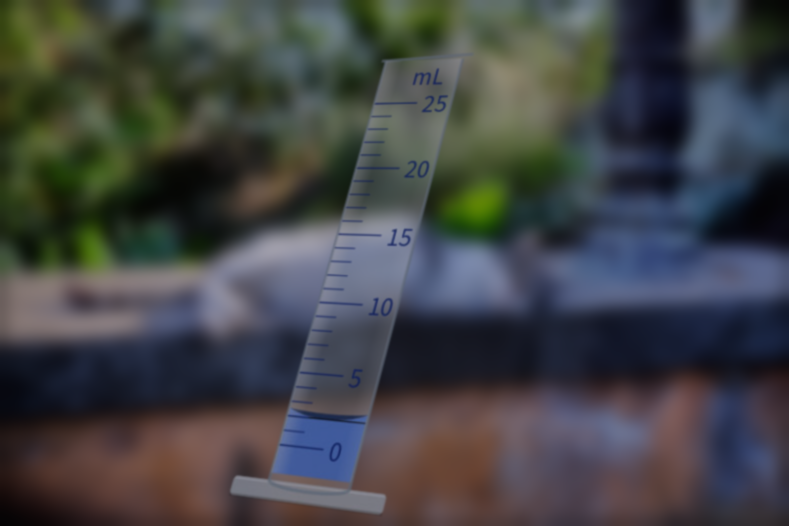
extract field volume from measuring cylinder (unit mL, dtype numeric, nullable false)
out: 2 mL
